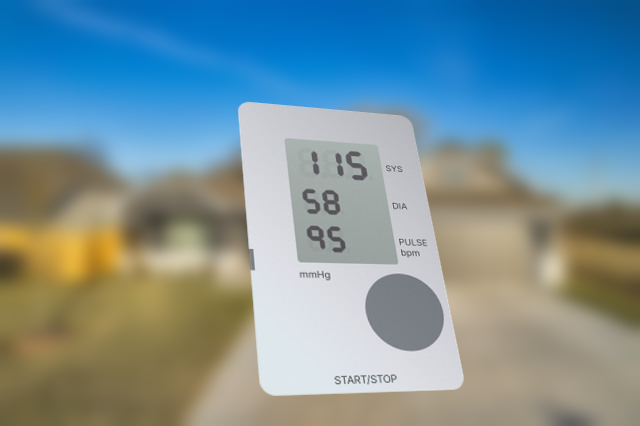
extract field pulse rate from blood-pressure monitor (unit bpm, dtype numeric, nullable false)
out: 95 bpm
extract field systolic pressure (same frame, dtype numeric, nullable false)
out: 115 mmHg
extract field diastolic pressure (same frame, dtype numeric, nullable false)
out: 58 mmHg
